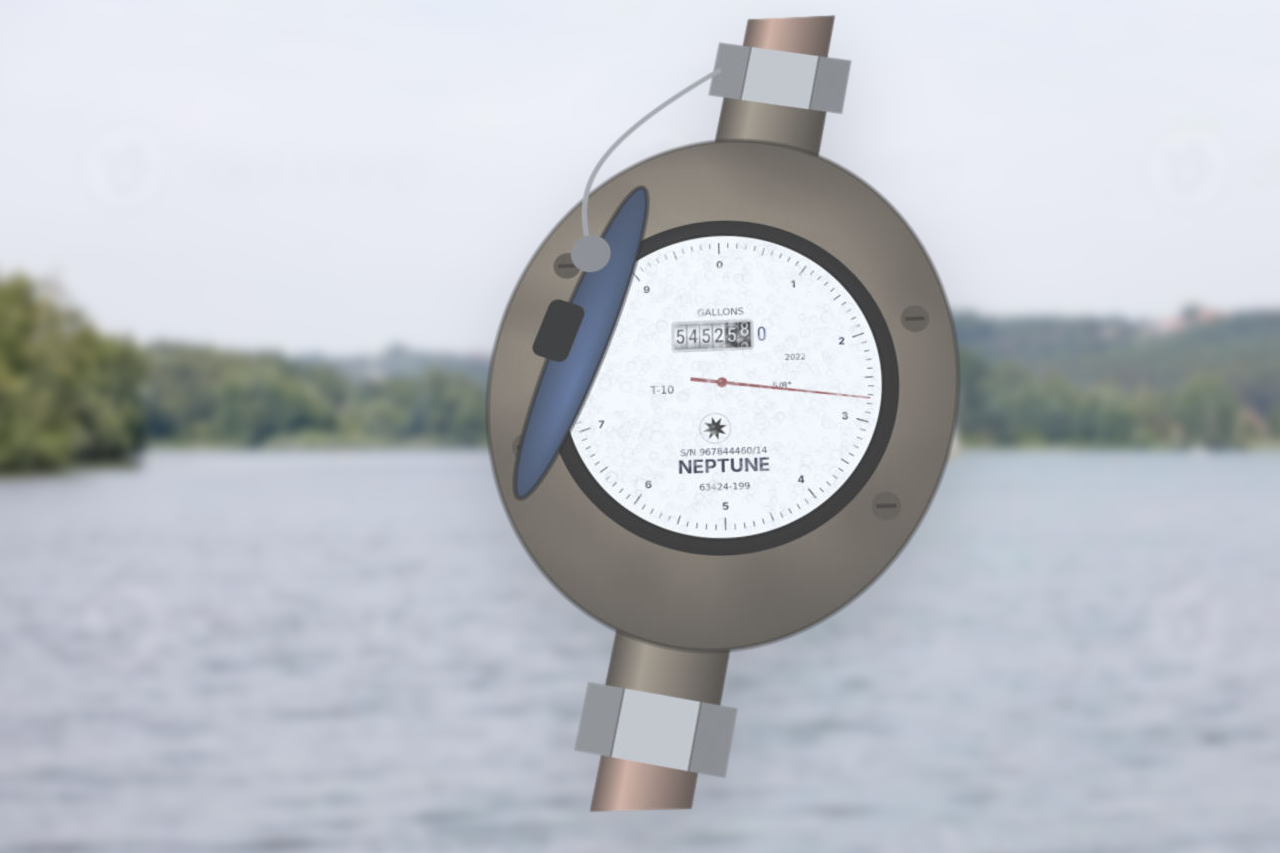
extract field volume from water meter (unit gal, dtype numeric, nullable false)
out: 5452582.7 gal
